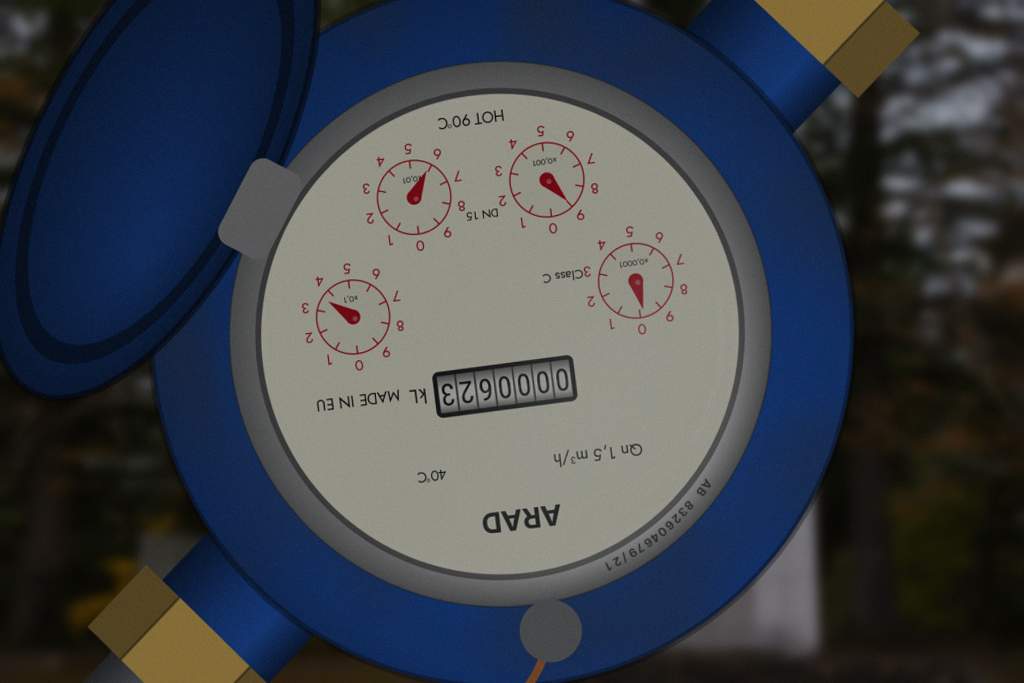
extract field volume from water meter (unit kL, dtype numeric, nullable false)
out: 623.3589 kL
